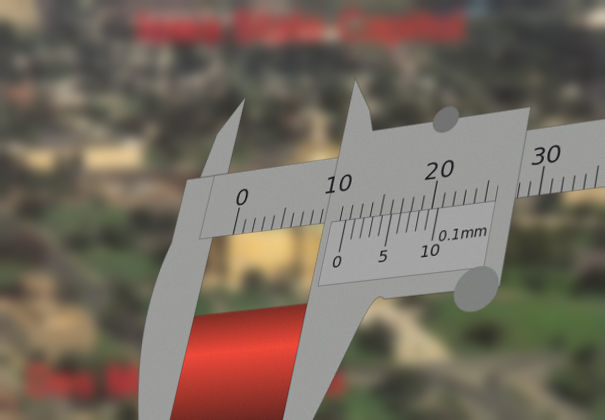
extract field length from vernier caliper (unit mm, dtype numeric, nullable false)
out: 11.6 mm
